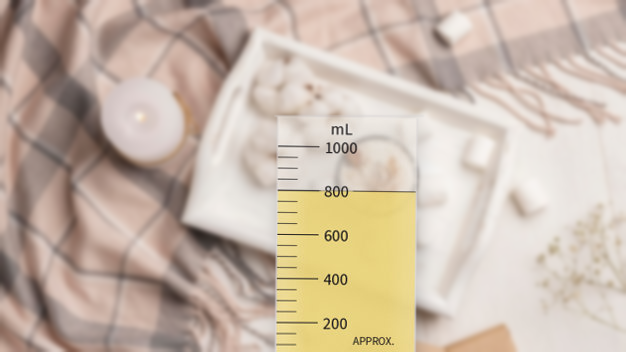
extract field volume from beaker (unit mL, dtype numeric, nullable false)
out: 800 mL
